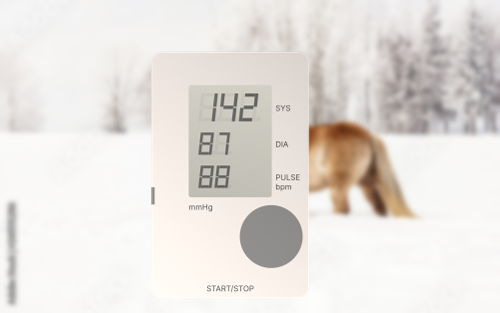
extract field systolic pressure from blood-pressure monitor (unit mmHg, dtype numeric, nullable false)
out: 142 mmHg
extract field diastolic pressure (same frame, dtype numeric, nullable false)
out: 87 mmHg
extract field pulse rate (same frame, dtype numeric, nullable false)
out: 88 bpm
